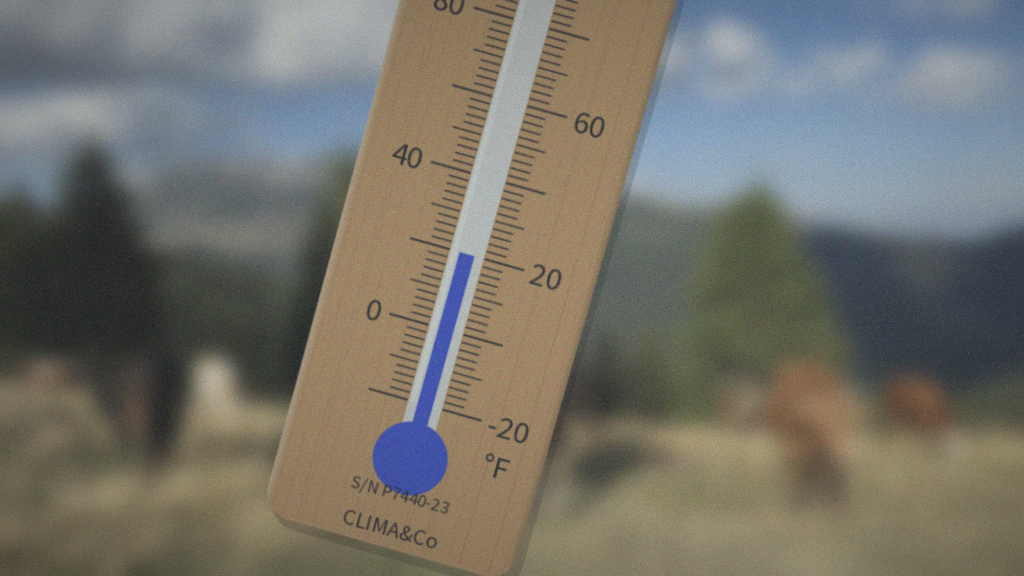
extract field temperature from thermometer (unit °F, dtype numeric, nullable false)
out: 20 °F
